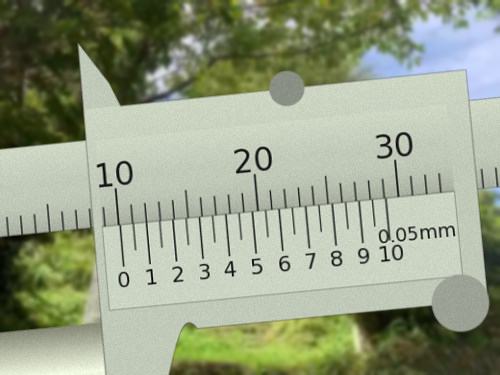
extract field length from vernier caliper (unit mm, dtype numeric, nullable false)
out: 10.1 mm
